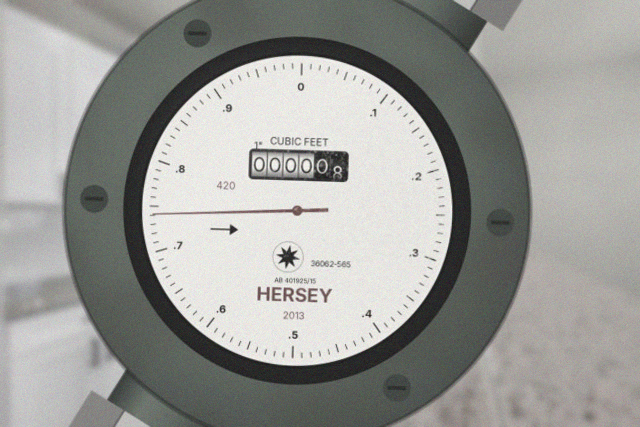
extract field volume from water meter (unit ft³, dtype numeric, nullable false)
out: 7.74 ft³
